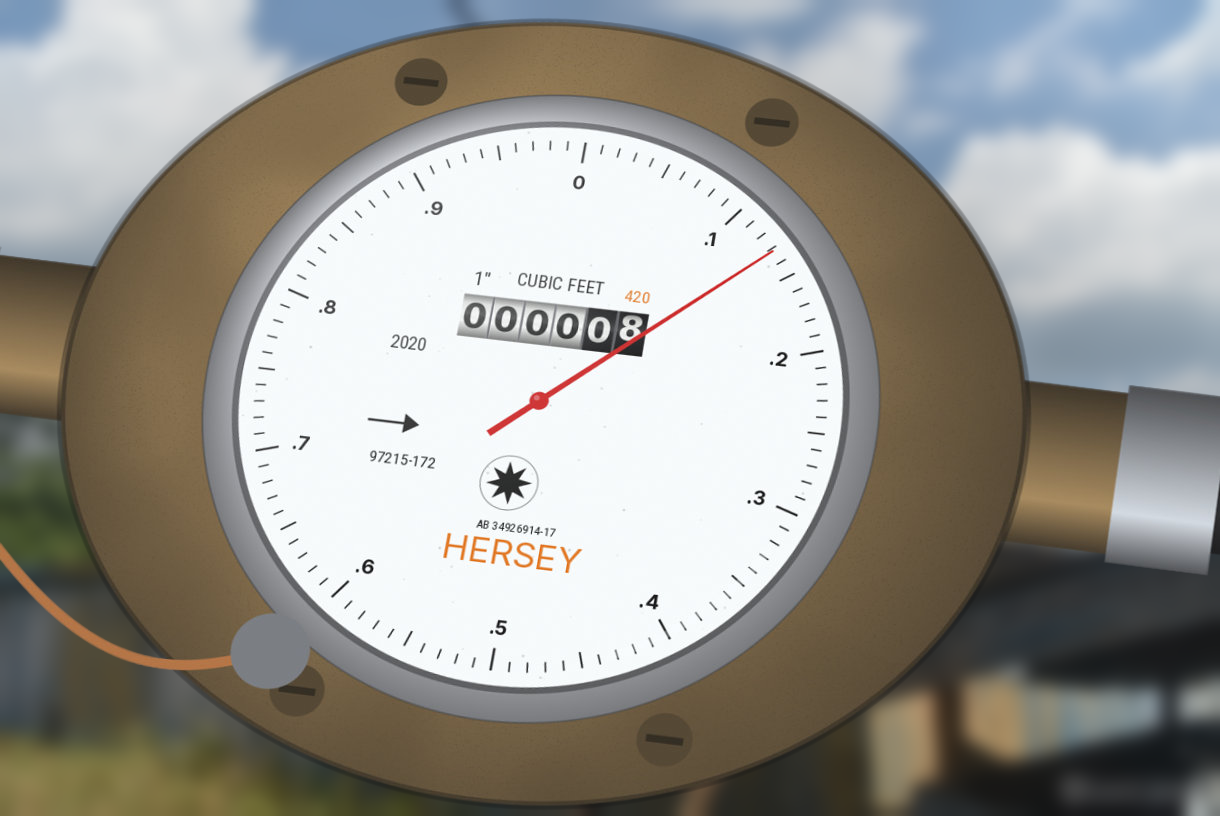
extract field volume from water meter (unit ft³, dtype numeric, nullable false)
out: 8.13 ft³
